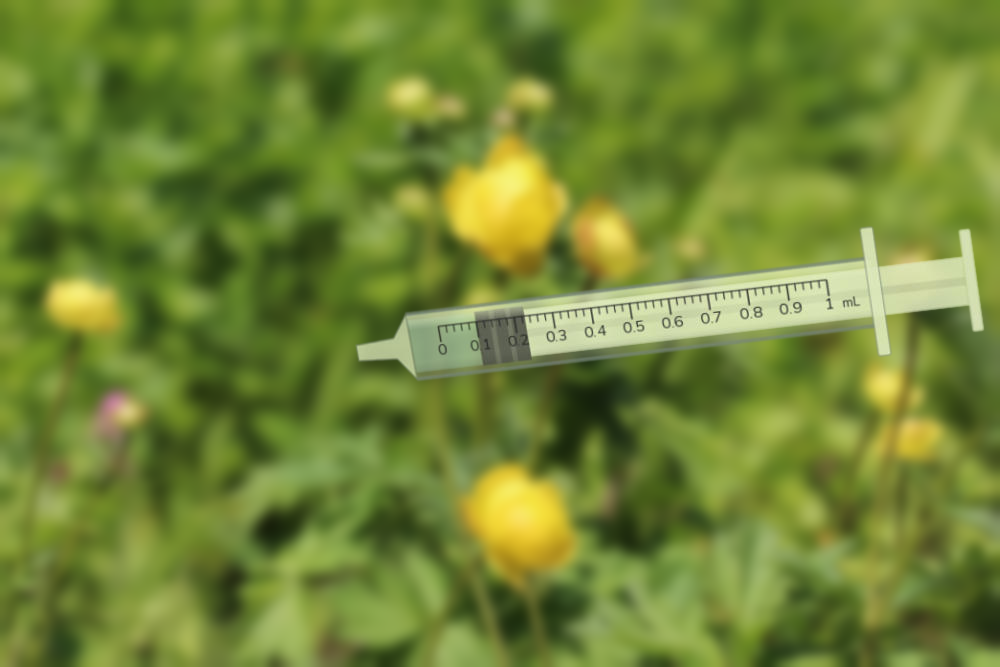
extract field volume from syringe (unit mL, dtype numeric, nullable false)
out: 0.1 mL
